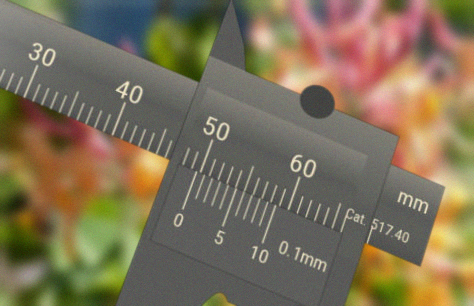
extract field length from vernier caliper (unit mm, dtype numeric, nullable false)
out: 49.6 mm
